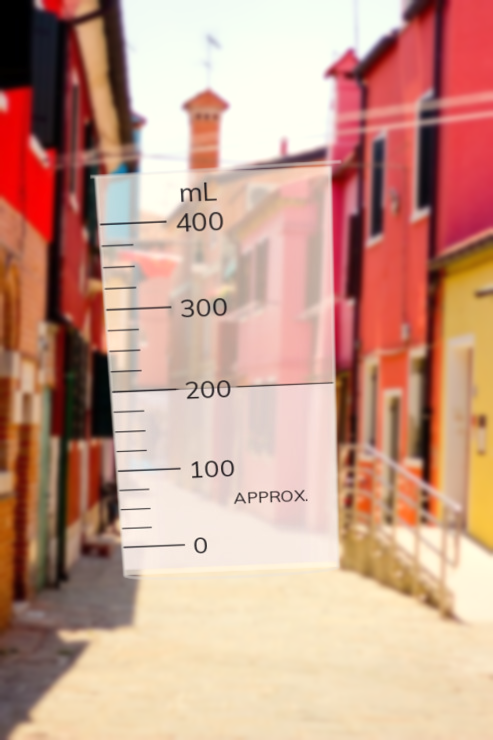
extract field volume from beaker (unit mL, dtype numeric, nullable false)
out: 200 mL
